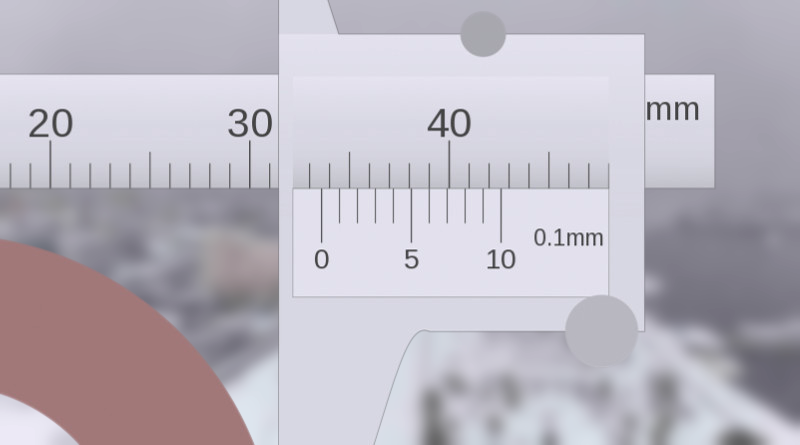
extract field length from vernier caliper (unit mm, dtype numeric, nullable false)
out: 33.6 mm
